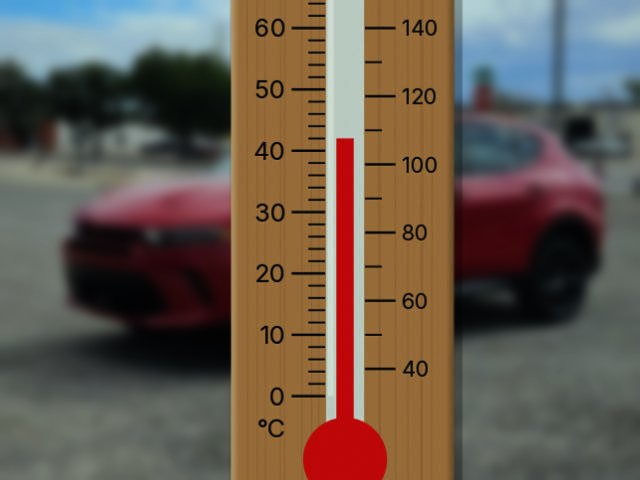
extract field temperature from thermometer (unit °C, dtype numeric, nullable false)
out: 42 °C
